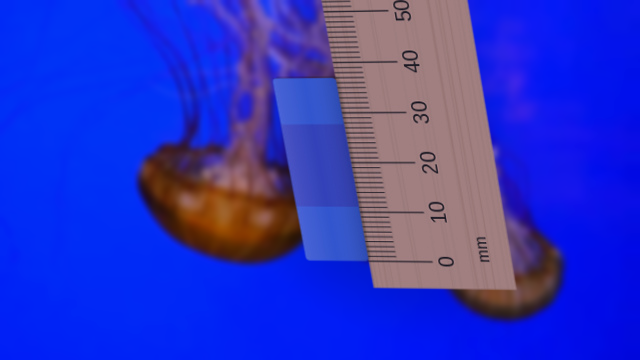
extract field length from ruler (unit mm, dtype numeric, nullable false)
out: 37 mm
